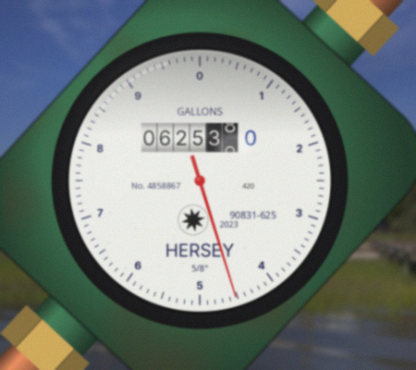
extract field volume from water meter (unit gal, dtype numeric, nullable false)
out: 625384.5 gal
